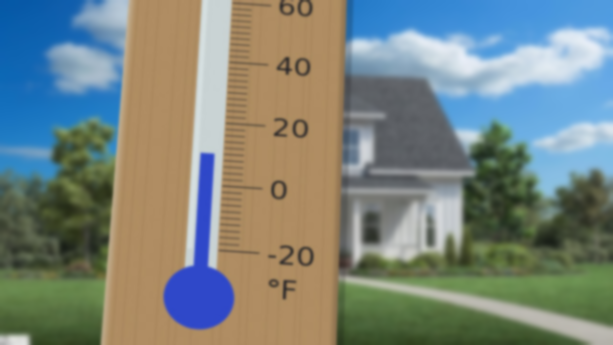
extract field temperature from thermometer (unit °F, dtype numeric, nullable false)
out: 10 °F
